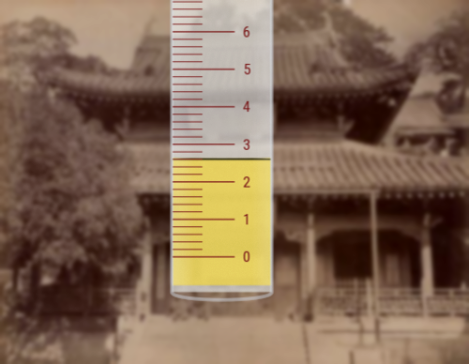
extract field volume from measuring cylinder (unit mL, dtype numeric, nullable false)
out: 2.6 mL
